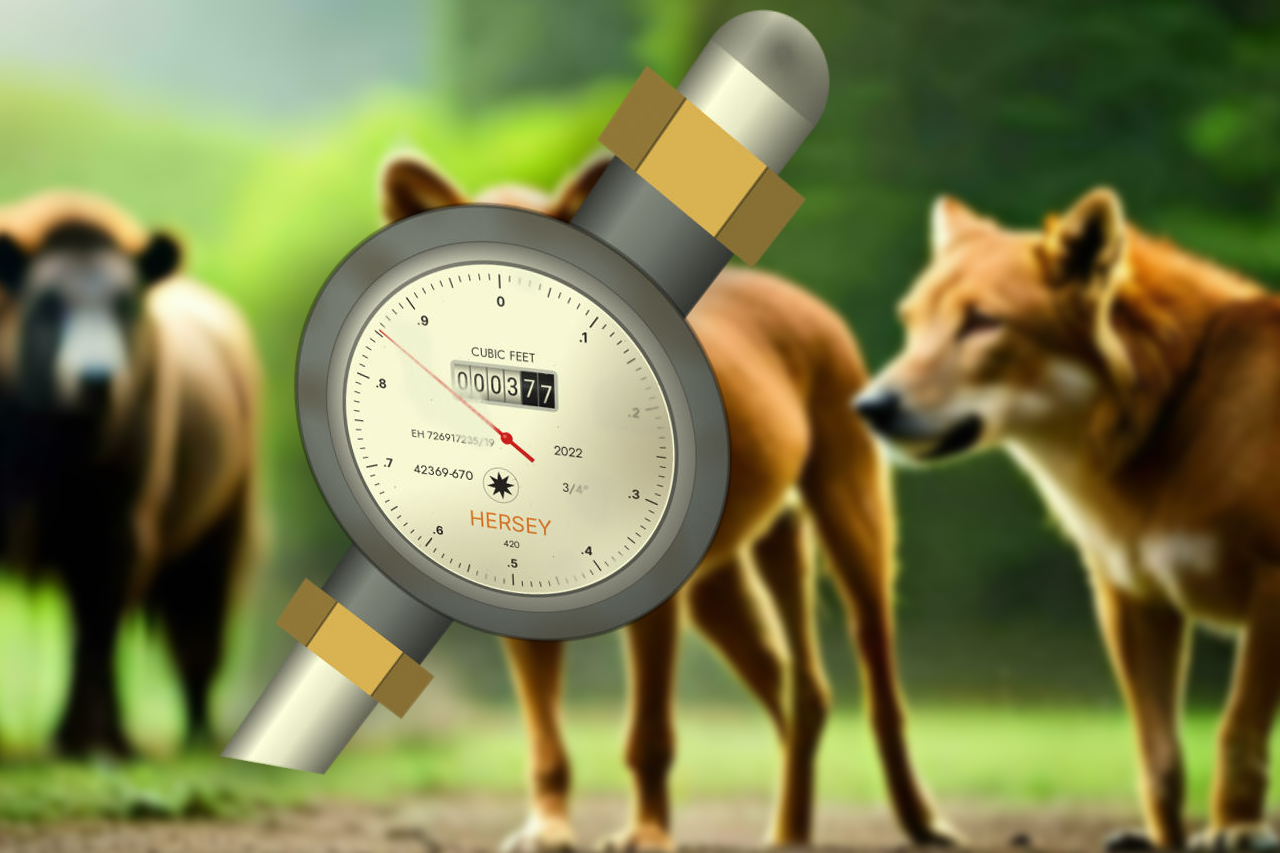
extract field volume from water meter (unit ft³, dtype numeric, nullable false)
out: 376.85 ft³
